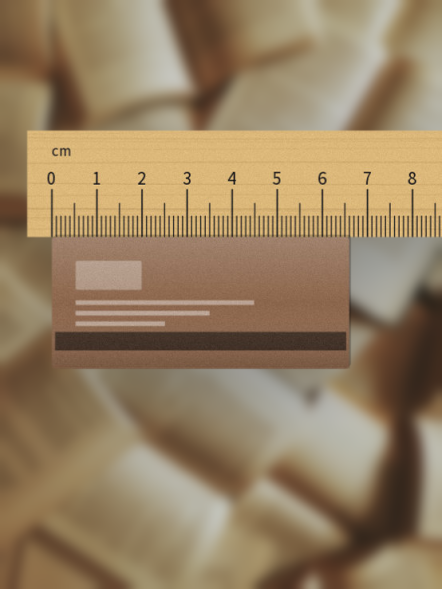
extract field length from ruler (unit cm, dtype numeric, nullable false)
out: 6.6 cm
